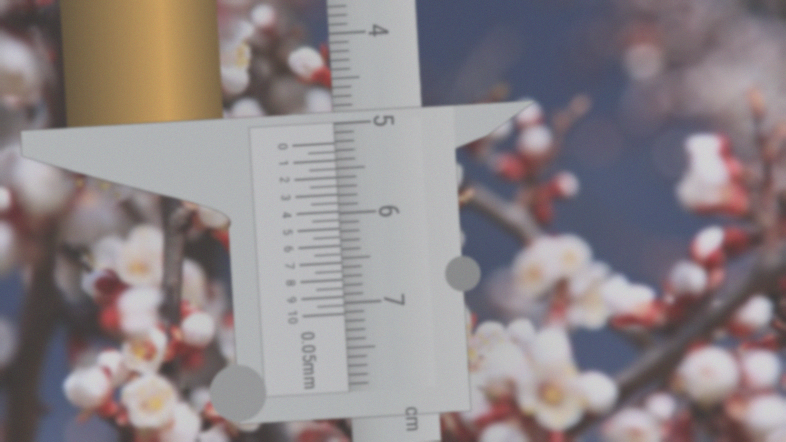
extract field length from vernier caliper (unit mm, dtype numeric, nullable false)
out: 52.2 mm
